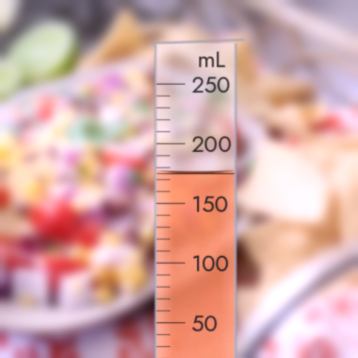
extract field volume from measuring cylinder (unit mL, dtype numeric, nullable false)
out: 175 mL
